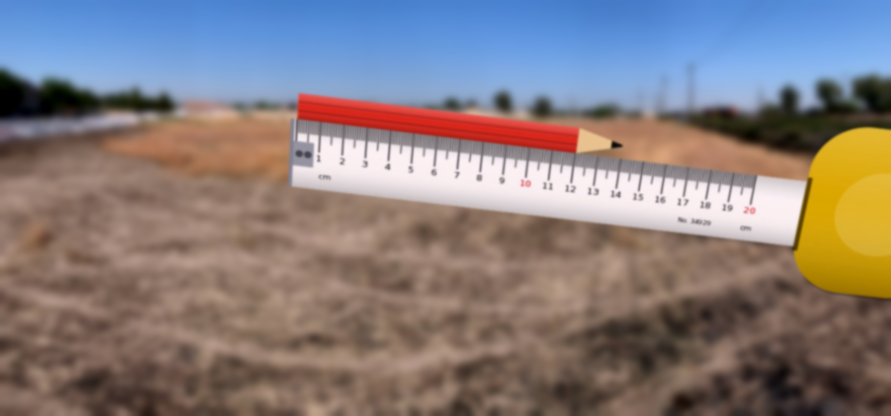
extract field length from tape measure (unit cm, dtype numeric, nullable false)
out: 14 cm
